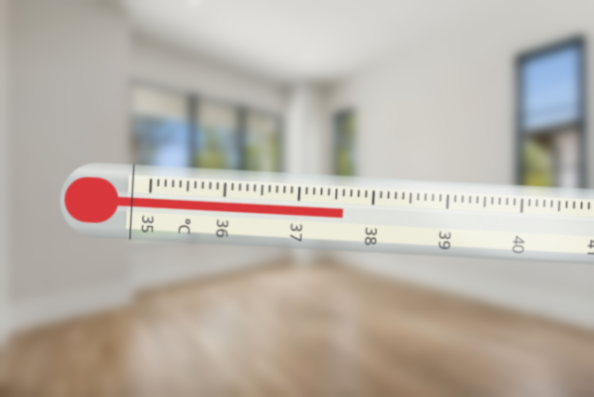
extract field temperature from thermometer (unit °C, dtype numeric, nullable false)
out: 37.6 °C
